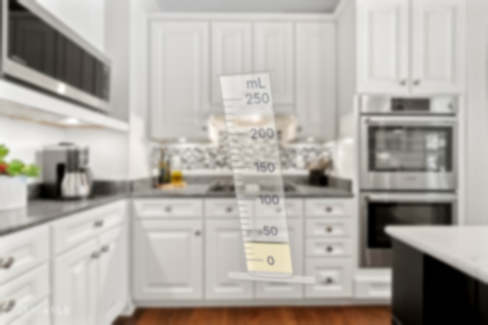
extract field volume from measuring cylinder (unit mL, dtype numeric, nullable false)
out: 30 mL
